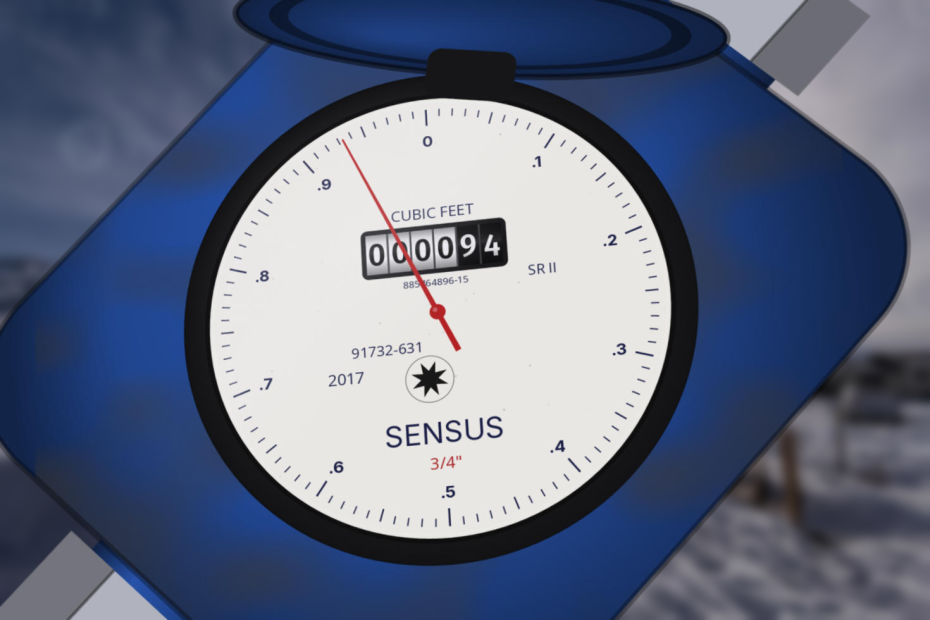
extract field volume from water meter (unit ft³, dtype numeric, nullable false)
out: 93.93 ft³
